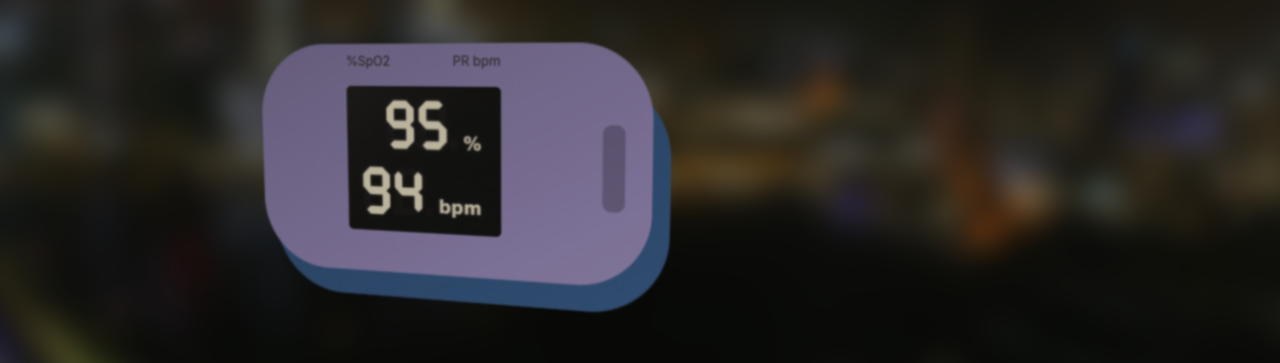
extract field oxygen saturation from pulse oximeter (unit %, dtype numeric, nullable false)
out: 95 %
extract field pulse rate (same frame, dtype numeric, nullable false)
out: 94 bpm
